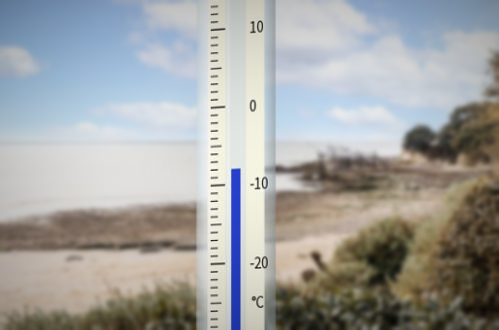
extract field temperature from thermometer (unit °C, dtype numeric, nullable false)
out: -8 °C
